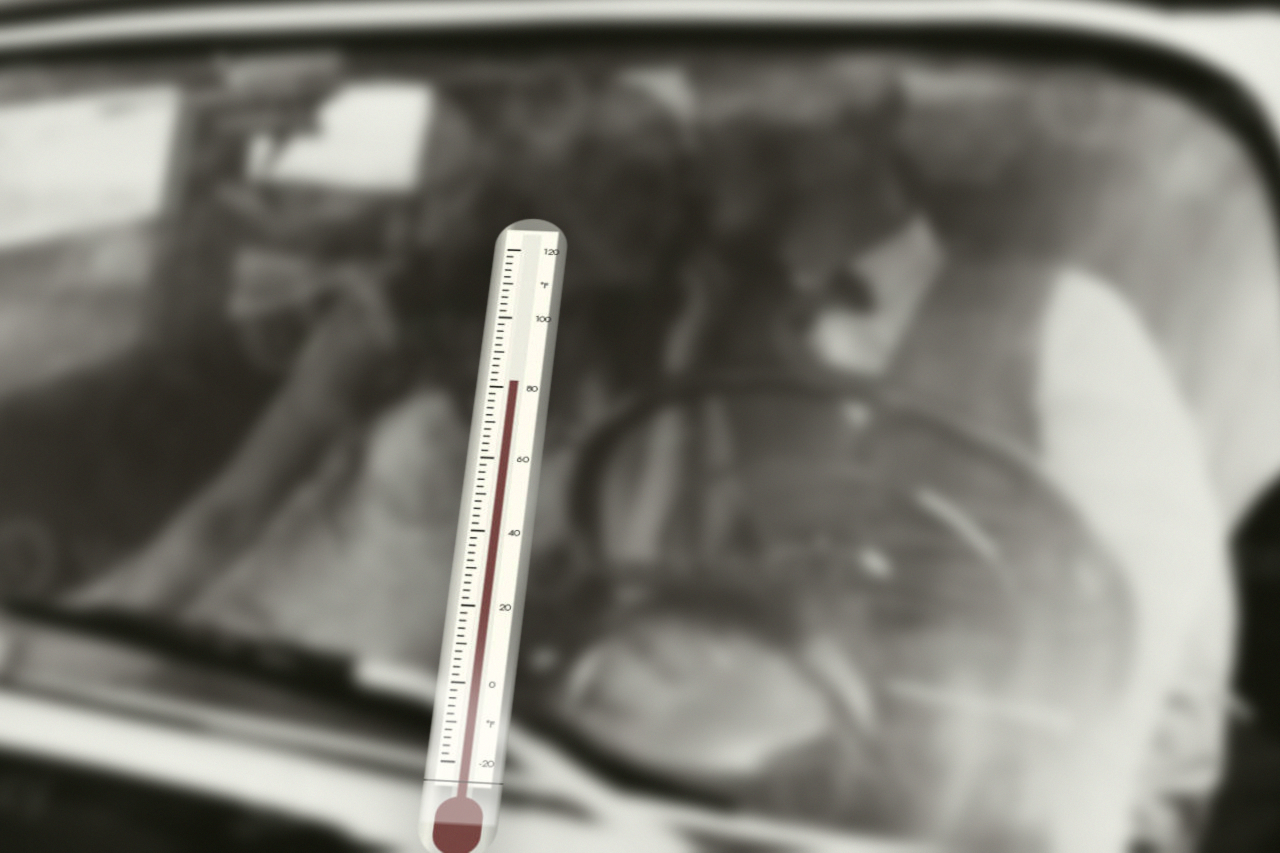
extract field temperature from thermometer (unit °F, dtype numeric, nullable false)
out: 82 °F
